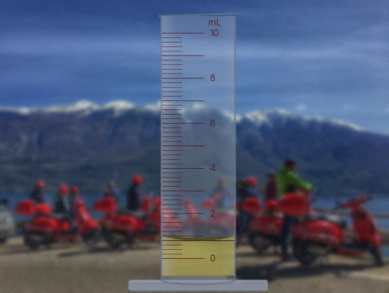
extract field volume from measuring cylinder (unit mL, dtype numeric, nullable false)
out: 0.8 mL
